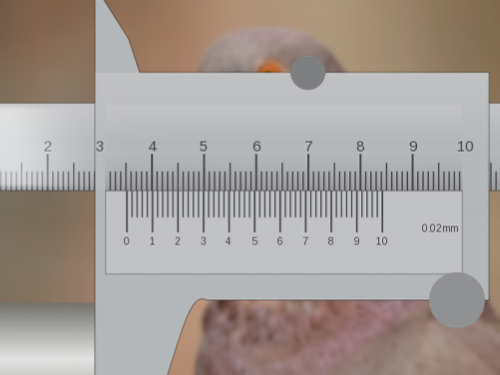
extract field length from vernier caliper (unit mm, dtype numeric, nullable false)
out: 35.2 mm
